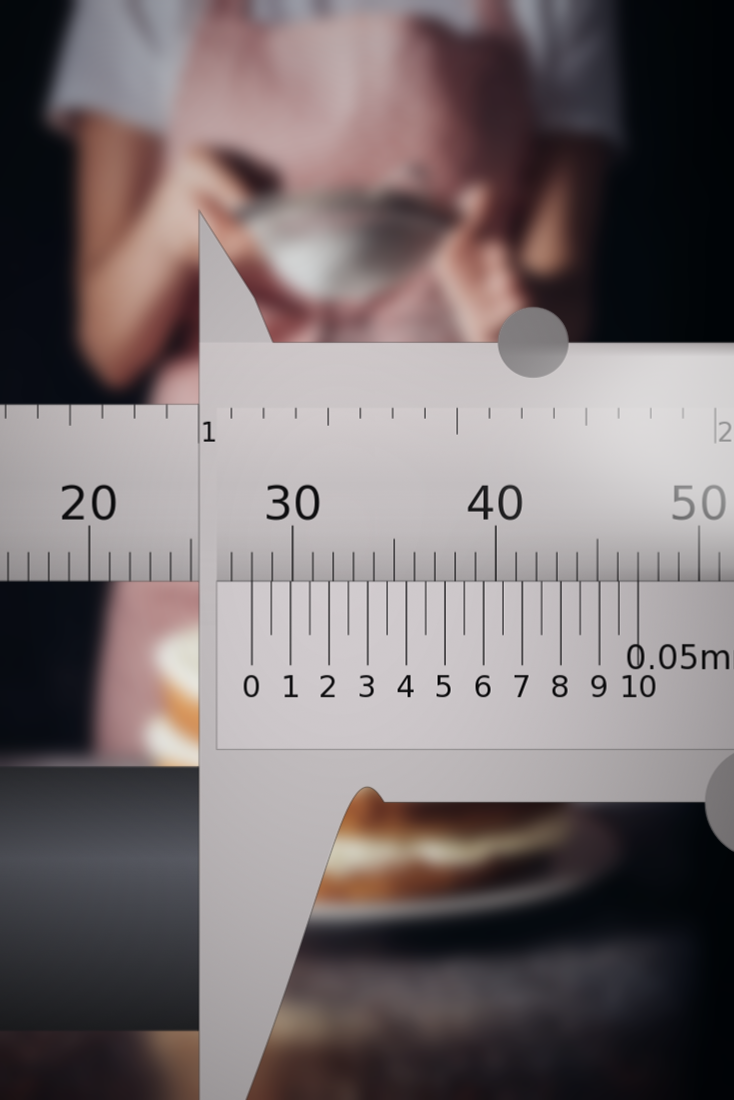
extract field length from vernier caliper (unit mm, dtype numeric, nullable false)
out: 28.0 mm
